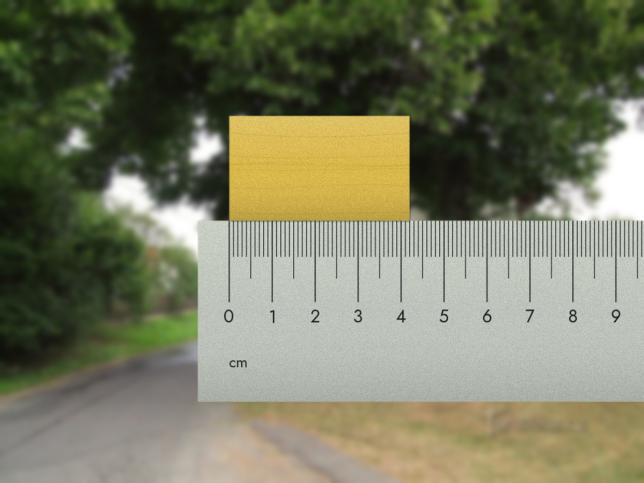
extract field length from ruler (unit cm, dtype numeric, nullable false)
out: 4.2 cm
